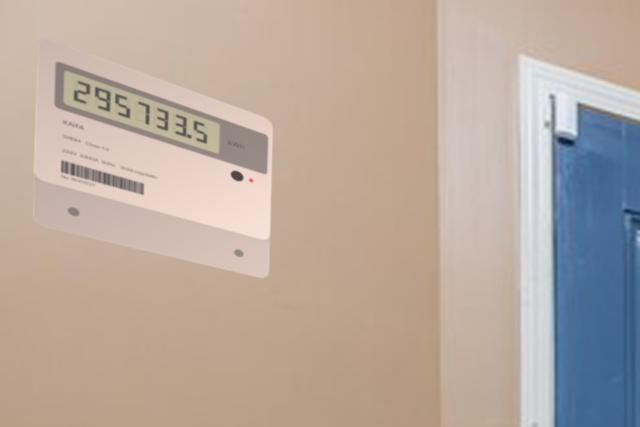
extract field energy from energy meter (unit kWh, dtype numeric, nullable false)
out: 295733.5 kWh
